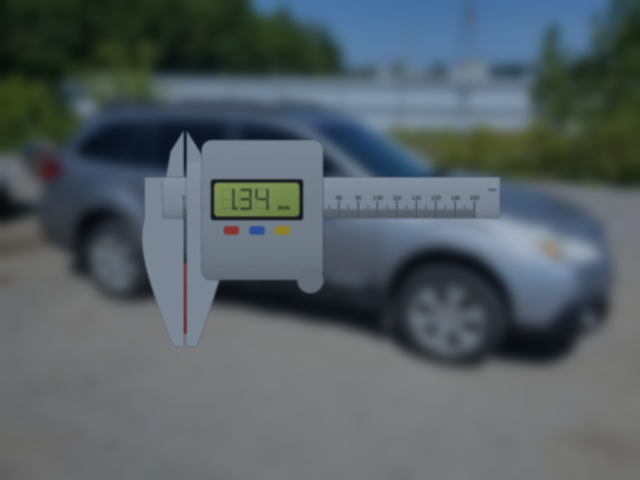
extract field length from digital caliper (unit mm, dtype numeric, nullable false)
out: 1.34 mm
